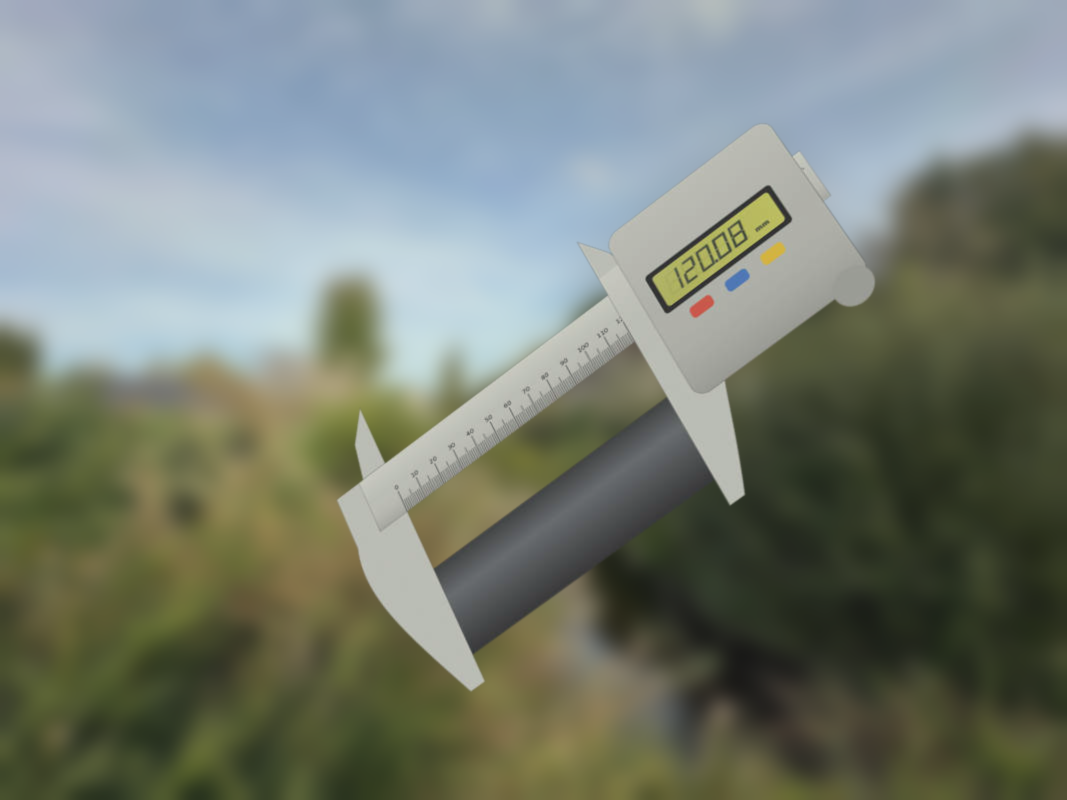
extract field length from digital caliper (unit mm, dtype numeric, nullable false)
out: 120.08 mm
